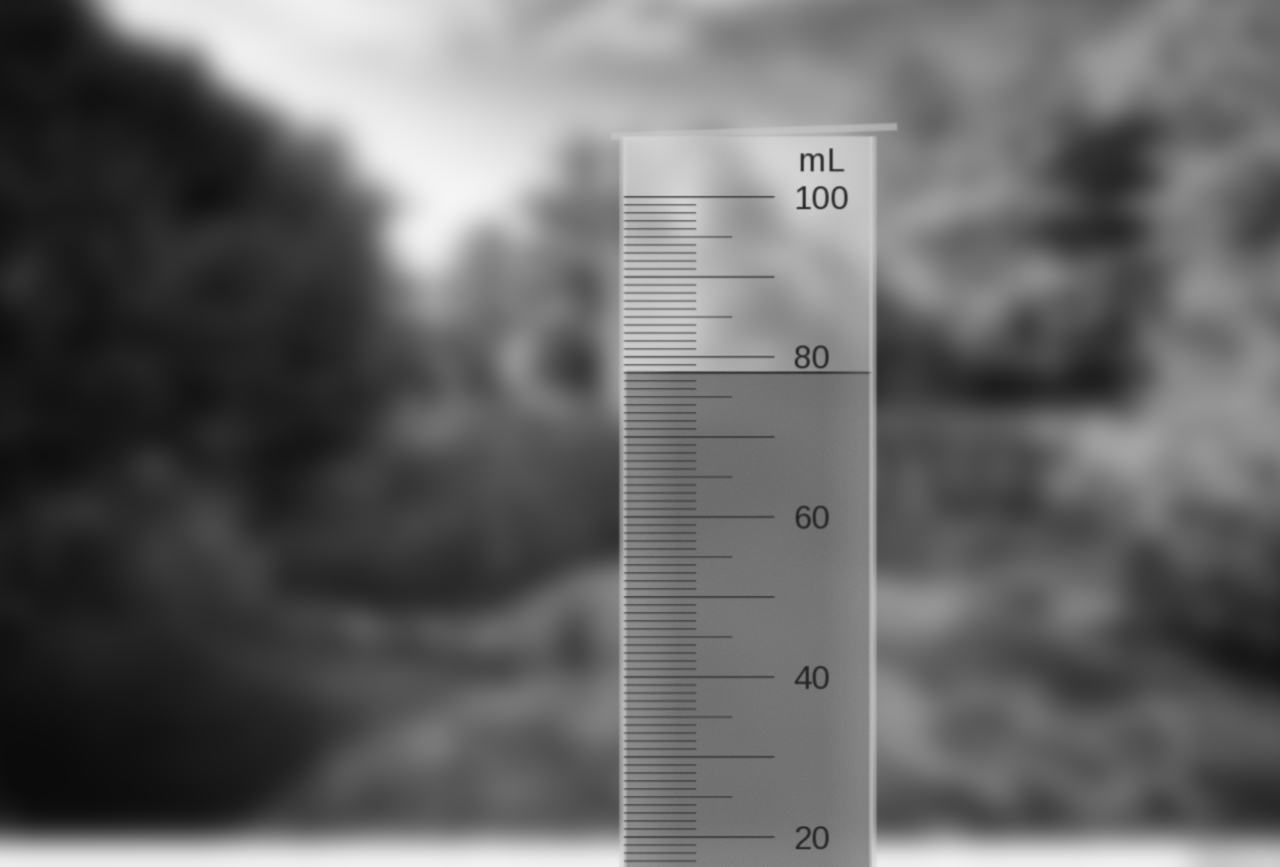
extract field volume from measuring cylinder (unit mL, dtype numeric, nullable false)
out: 78 mL
